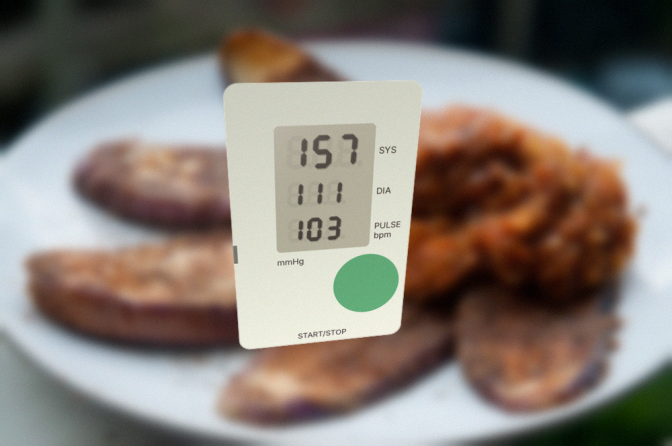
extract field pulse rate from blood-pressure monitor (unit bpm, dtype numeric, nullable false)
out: 103 bpm
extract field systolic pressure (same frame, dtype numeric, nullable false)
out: 157 mmHg
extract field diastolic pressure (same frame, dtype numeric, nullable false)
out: 111 mmHg
